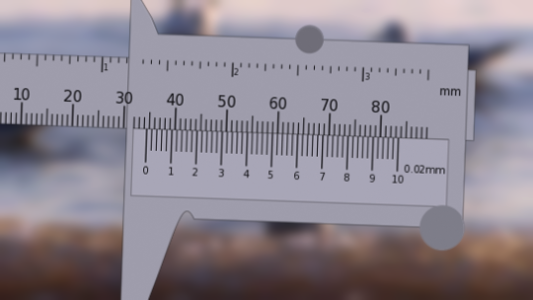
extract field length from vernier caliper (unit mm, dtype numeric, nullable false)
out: 34.5 mm
